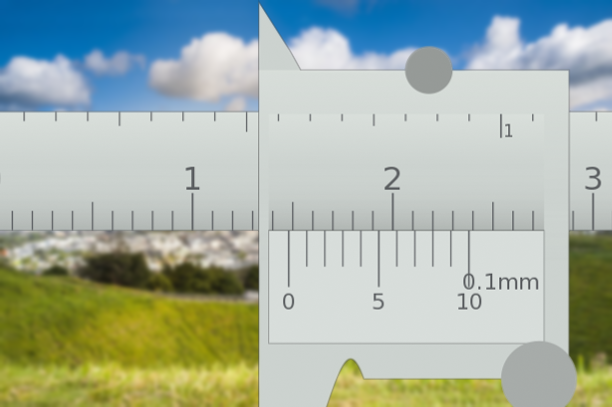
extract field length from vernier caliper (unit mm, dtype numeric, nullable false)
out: 14.8 mm
